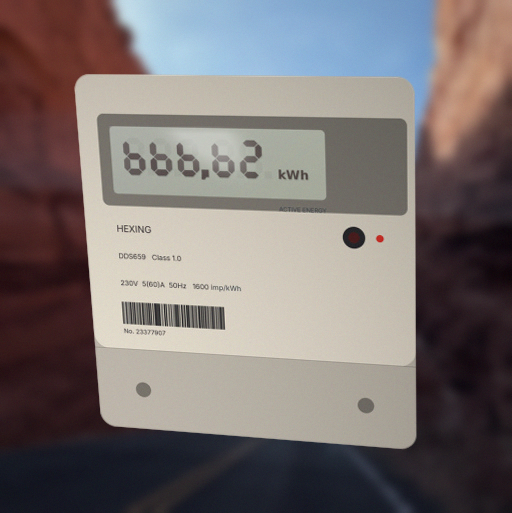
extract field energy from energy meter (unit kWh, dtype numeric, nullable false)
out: 666.62 kWh
